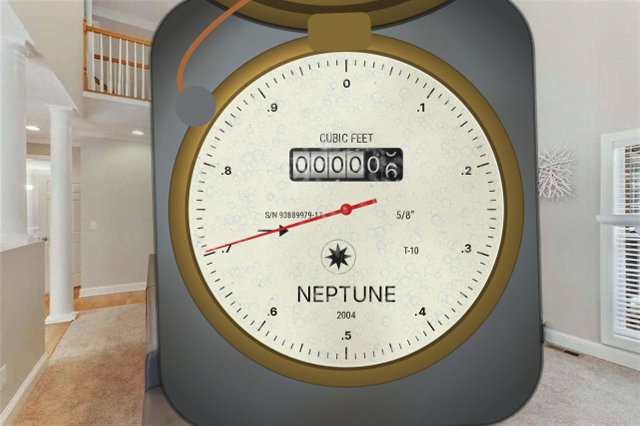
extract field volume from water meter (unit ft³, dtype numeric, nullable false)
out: 5.70 ft³
